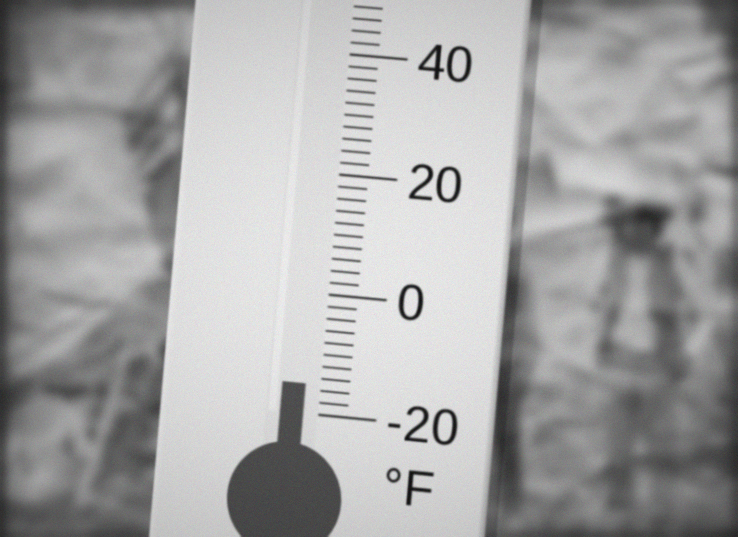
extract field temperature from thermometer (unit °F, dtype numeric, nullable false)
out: -15 °F
